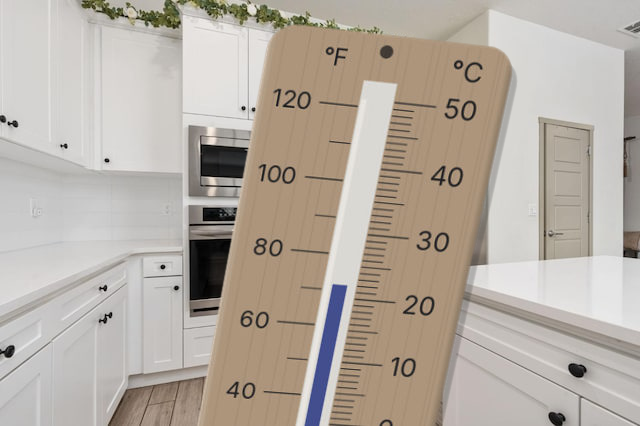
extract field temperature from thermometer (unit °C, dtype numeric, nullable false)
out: 22 °C
